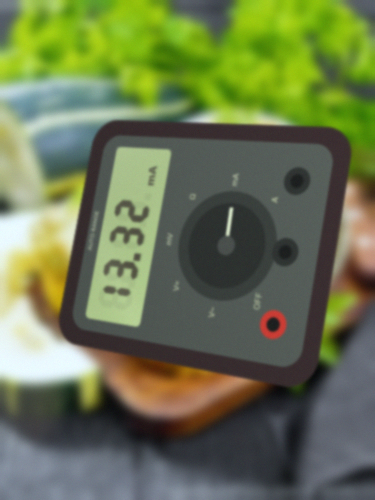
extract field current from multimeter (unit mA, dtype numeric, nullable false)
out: 13.32 mA
